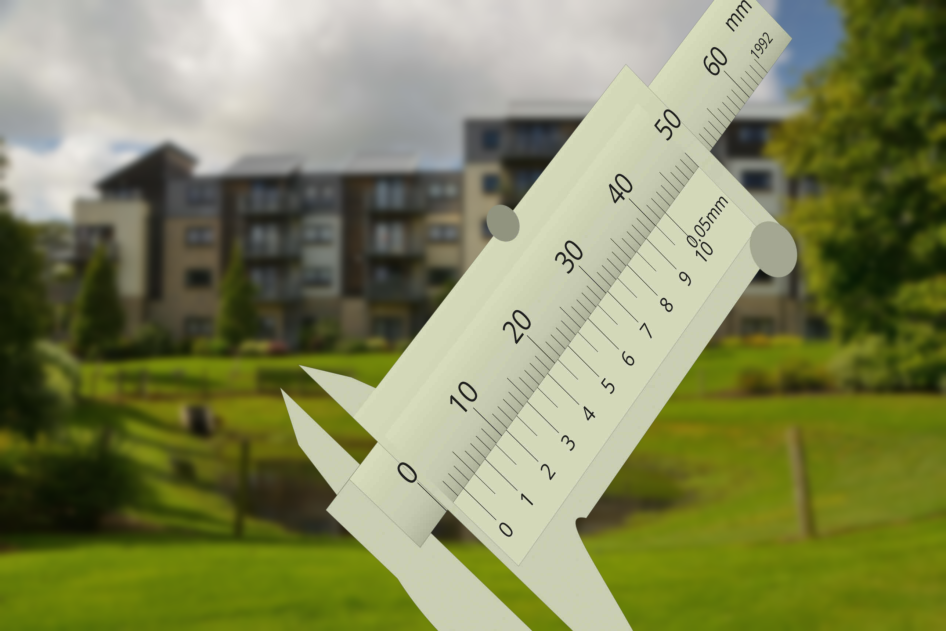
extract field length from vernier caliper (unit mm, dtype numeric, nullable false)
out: 3.0 mm
